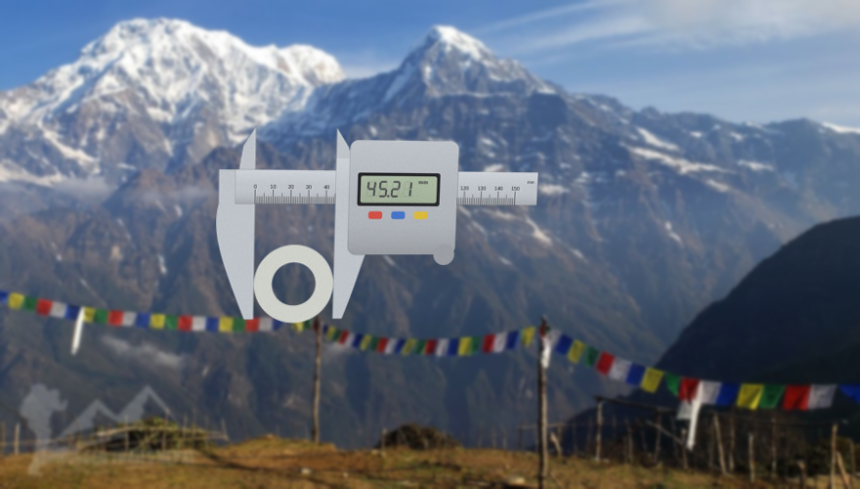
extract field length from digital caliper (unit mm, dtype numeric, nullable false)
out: 45.21 mm
